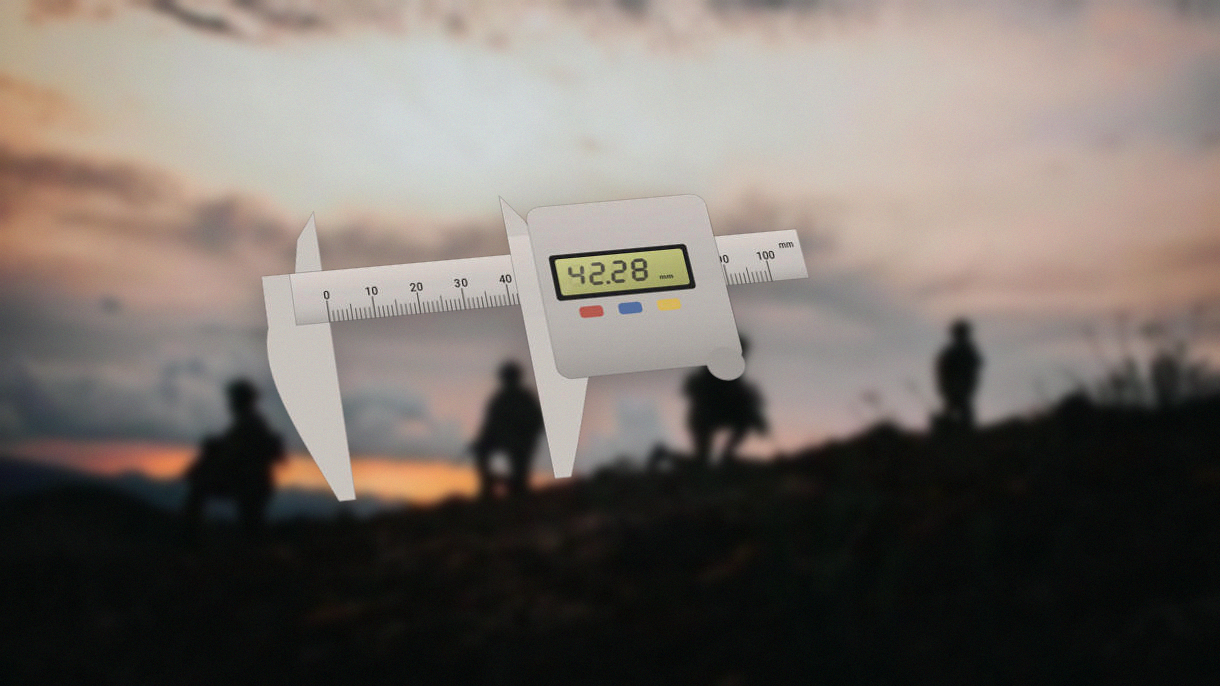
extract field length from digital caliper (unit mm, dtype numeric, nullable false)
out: 42.28 mm
